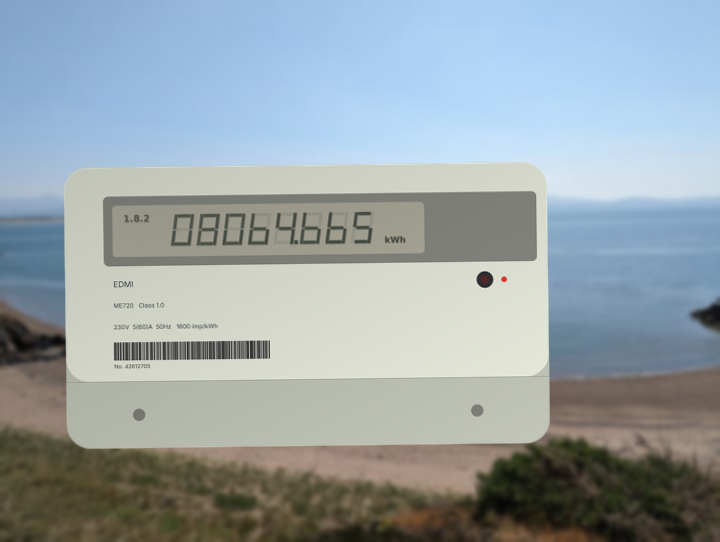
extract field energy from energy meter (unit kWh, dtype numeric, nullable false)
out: 8064.665 kWh
